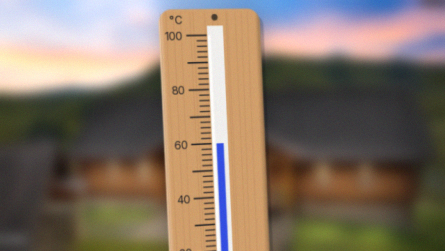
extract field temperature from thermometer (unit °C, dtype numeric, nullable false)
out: 60 °C
